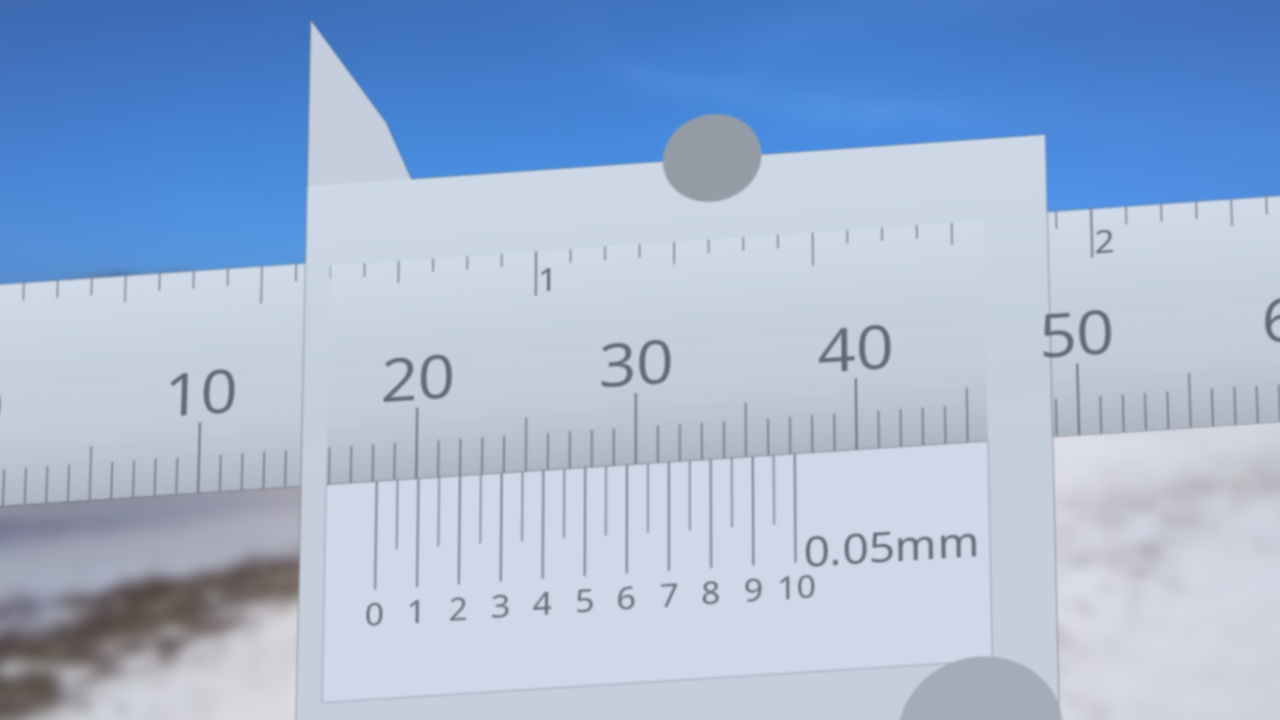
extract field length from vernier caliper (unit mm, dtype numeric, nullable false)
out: 18.2 mm
